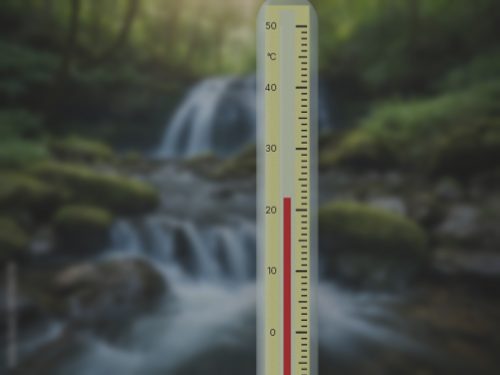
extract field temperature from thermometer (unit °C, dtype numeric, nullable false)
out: 22 °C
